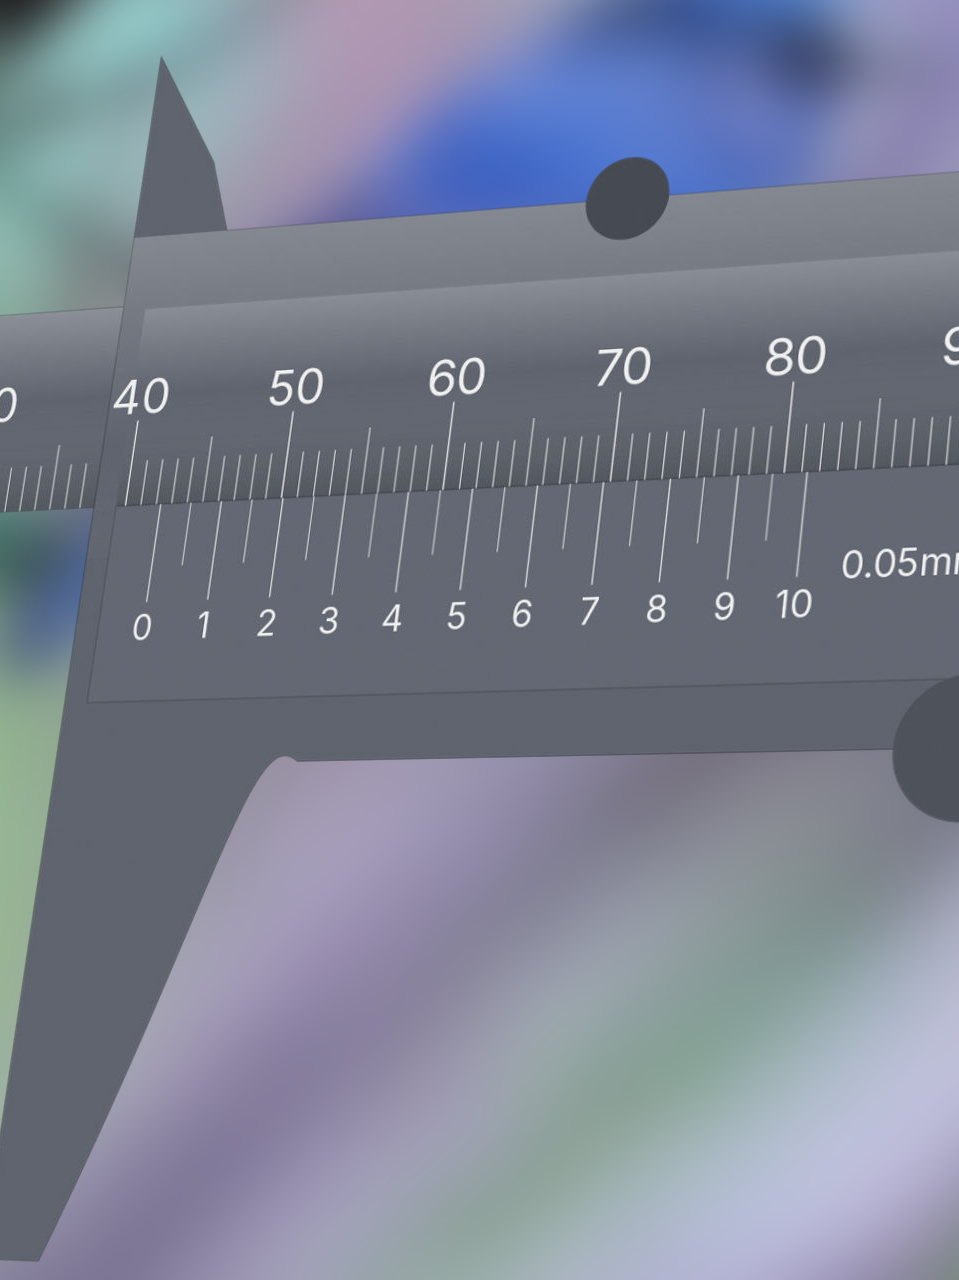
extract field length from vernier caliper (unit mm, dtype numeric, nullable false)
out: 42.3 mm
